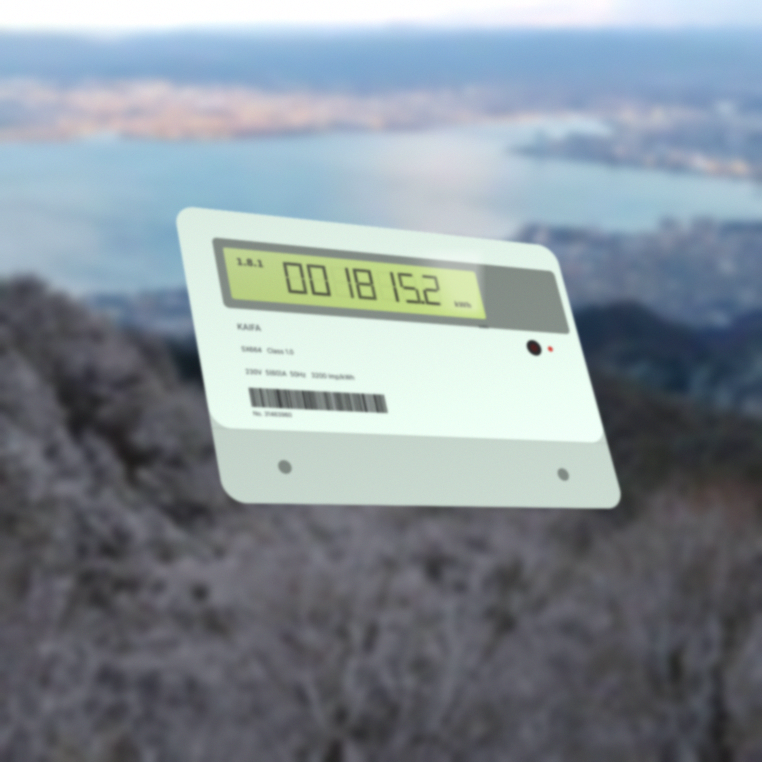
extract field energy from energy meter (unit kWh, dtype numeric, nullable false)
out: 1815.2 kWh
